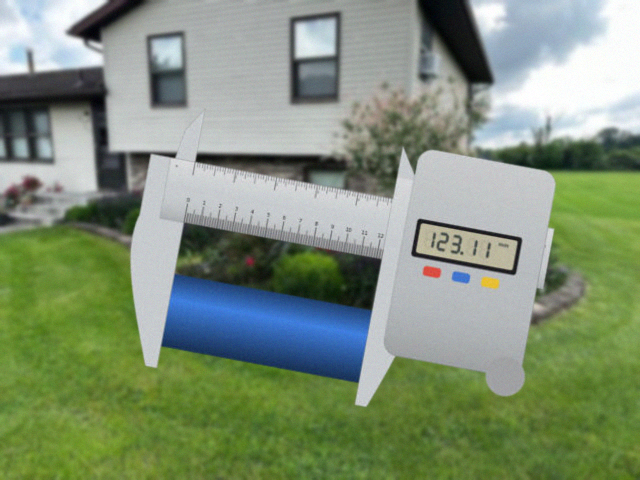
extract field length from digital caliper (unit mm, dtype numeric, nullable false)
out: 123.11 mm
